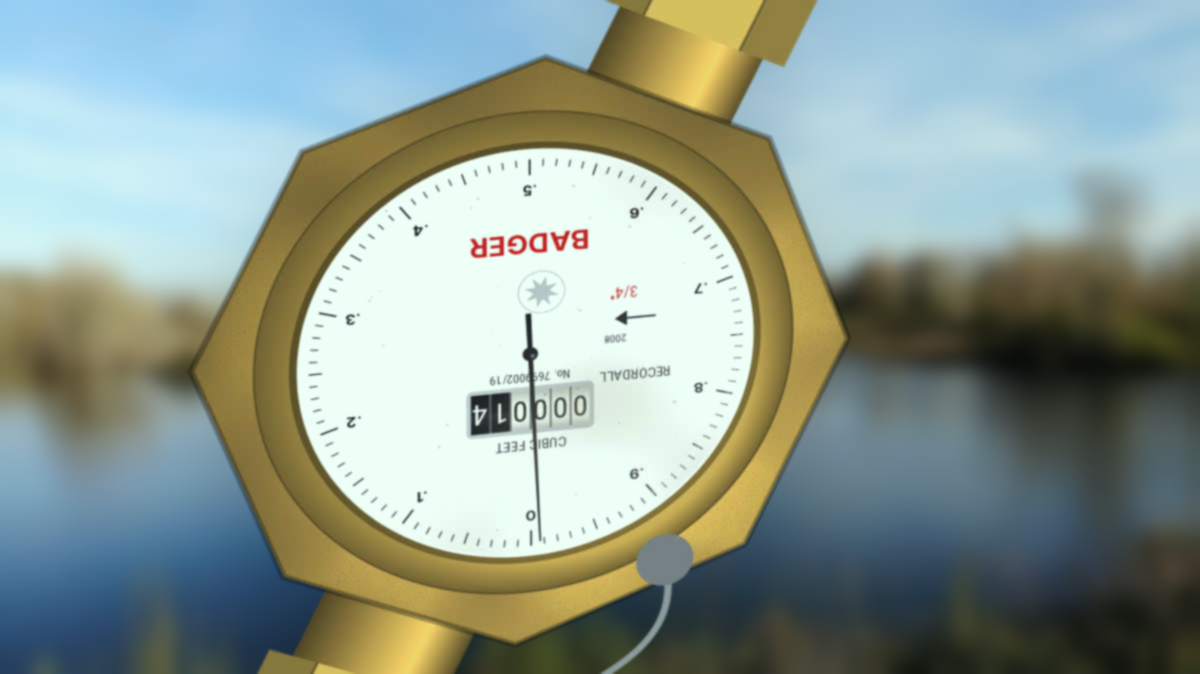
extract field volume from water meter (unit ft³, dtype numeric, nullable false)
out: 13.99 ft³
